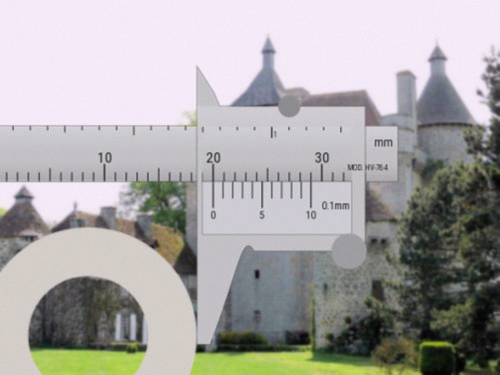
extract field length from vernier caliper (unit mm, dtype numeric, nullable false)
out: 20.0 mm
